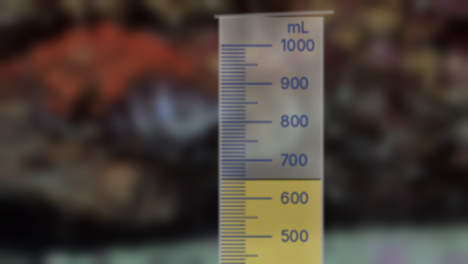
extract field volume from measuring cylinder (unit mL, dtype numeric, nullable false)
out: 650 mL
